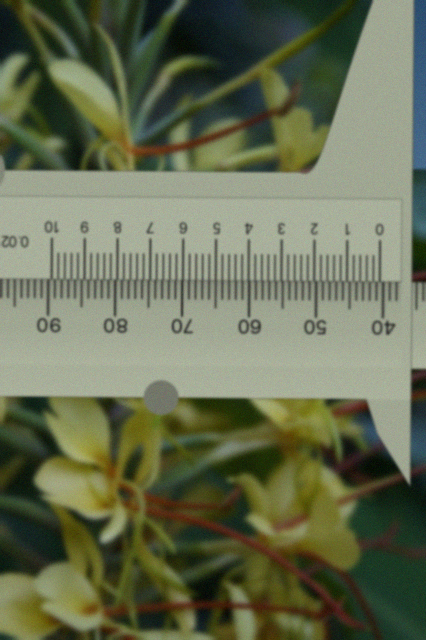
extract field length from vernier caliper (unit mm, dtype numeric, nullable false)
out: 40.5 mm
